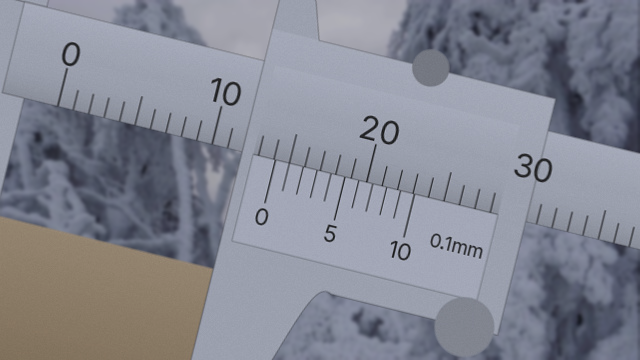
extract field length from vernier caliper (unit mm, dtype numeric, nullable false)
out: 14.1 mm
